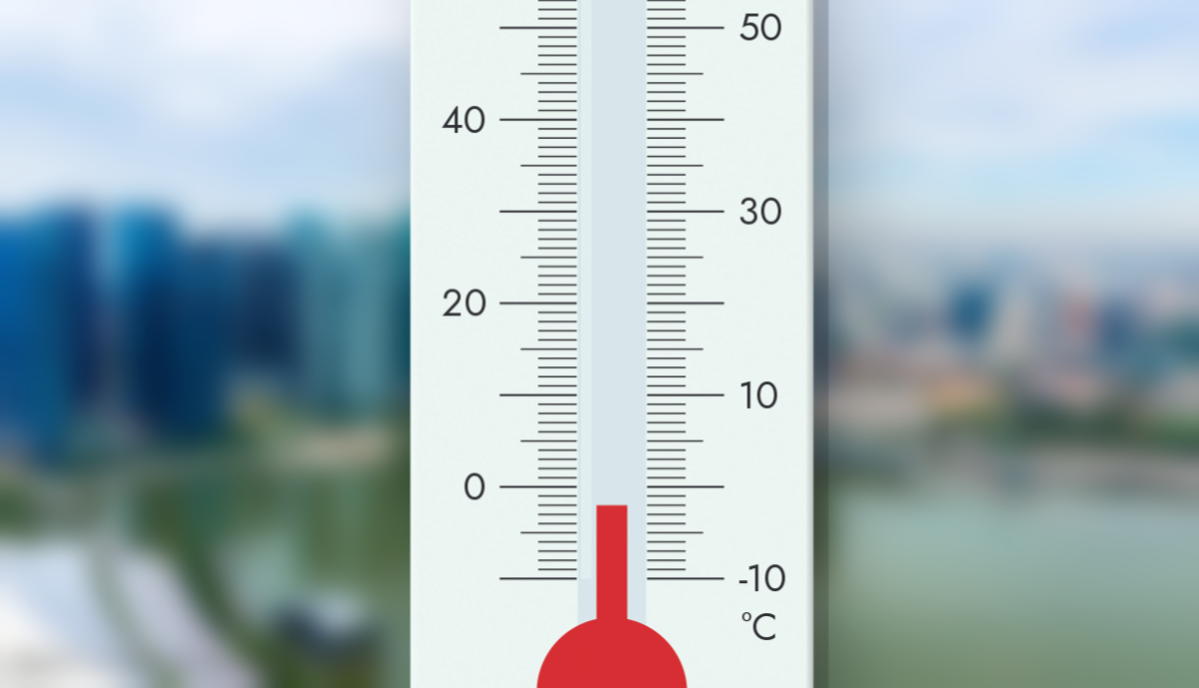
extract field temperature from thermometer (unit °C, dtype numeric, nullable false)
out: -2 °C
